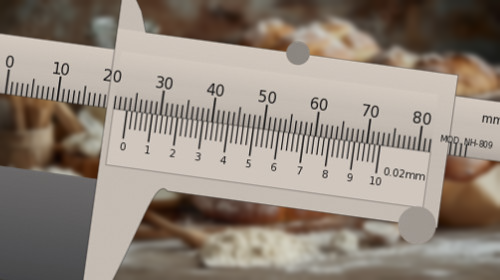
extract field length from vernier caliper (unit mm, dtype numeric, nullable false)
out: 23.5 mm
